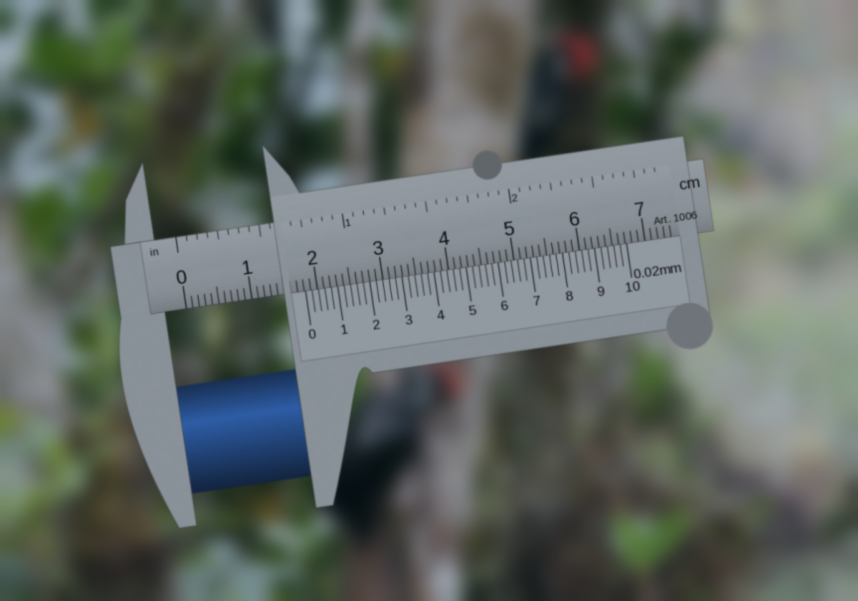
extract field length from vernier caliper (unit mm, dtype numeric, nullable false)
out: 18.2 mm
